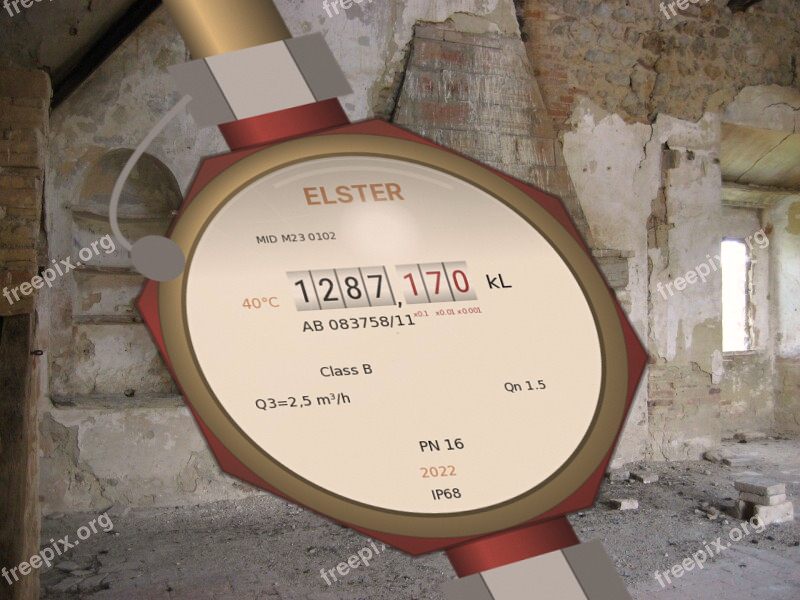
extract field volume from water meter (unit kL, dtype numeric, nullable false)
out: 1287.170 kL
